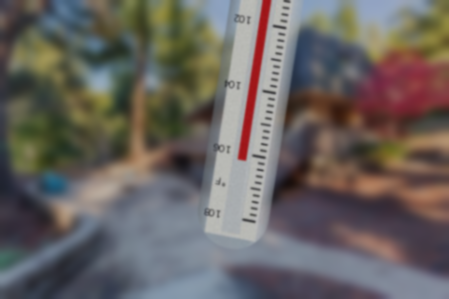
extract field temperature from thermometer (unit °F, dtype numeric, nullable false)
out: 106.2 °F
